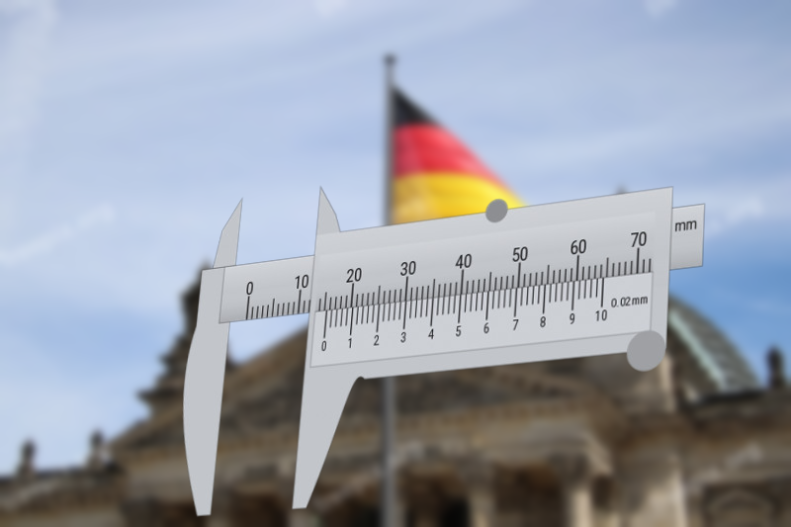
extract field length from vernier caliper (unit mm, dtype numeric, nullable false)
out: 15.4 mm
